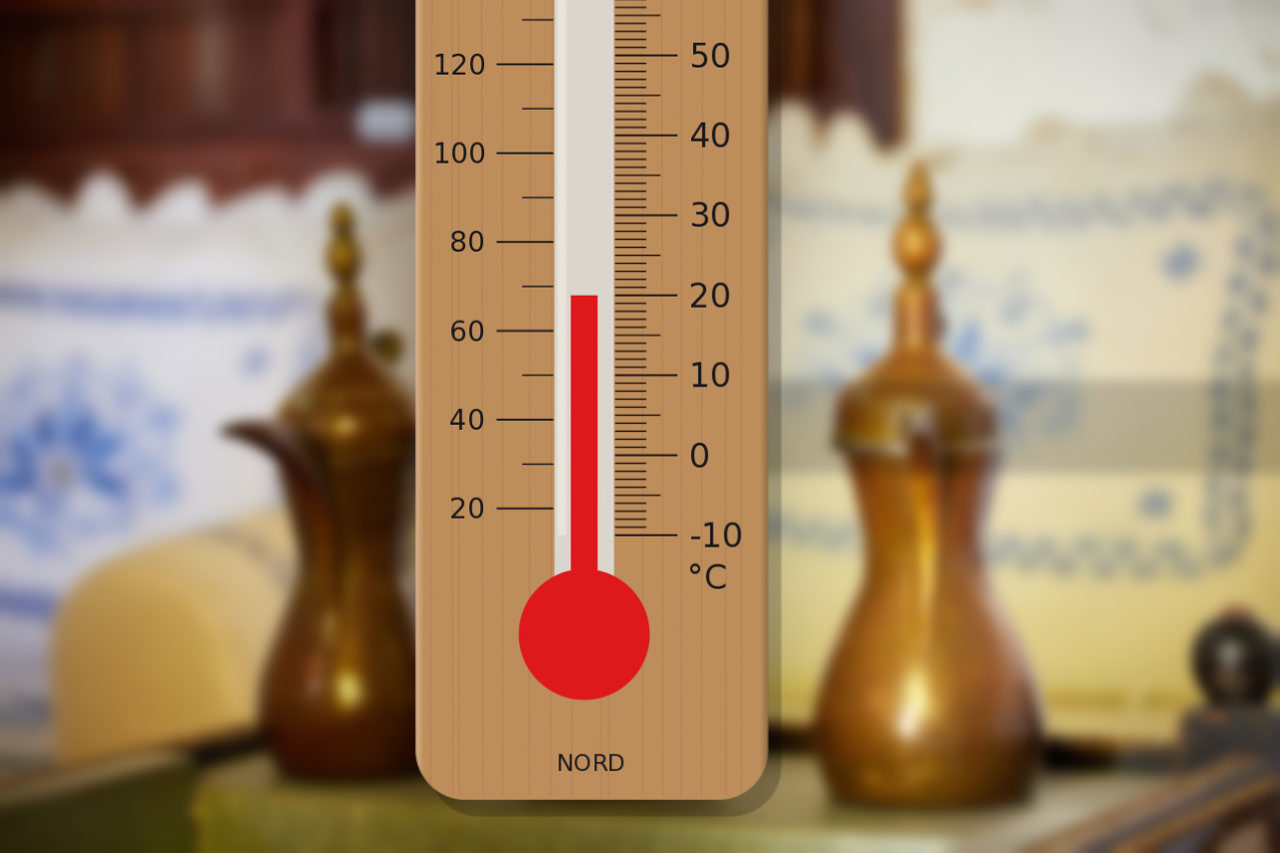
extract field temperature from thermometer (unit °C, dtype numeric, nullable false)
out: 20 °C
